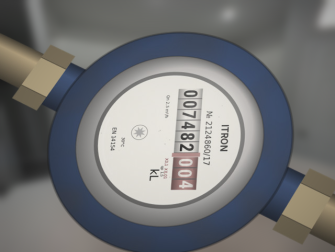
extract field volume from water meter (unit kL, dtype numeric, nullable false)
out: 7482.004 kL
